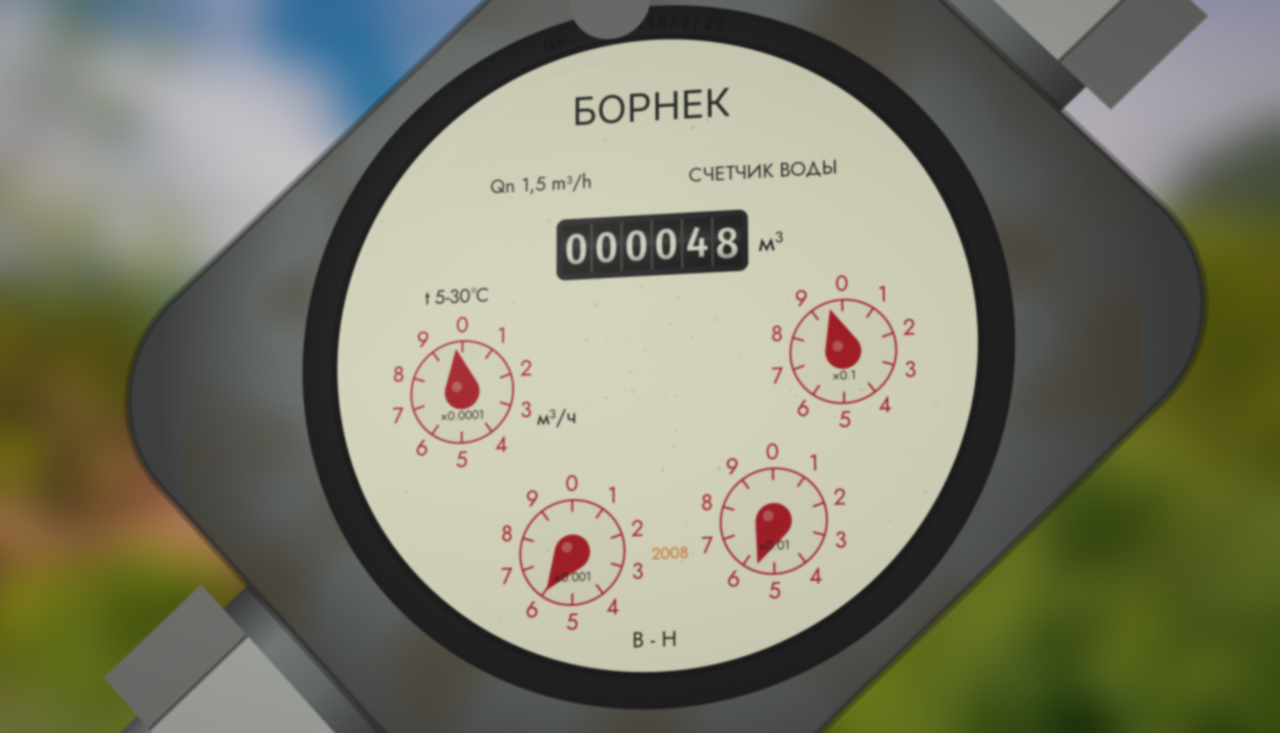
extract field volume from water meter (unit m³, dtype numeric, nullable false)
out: 47.9559 m³
